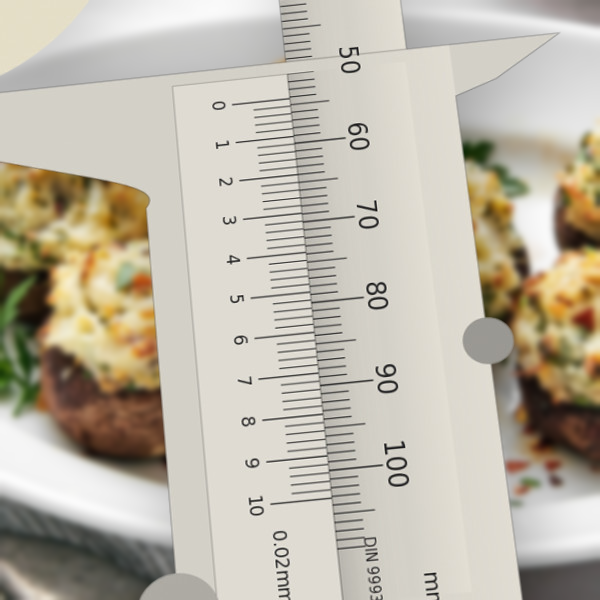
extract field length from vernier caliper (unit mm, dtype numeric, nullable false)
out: 54.2 mm
